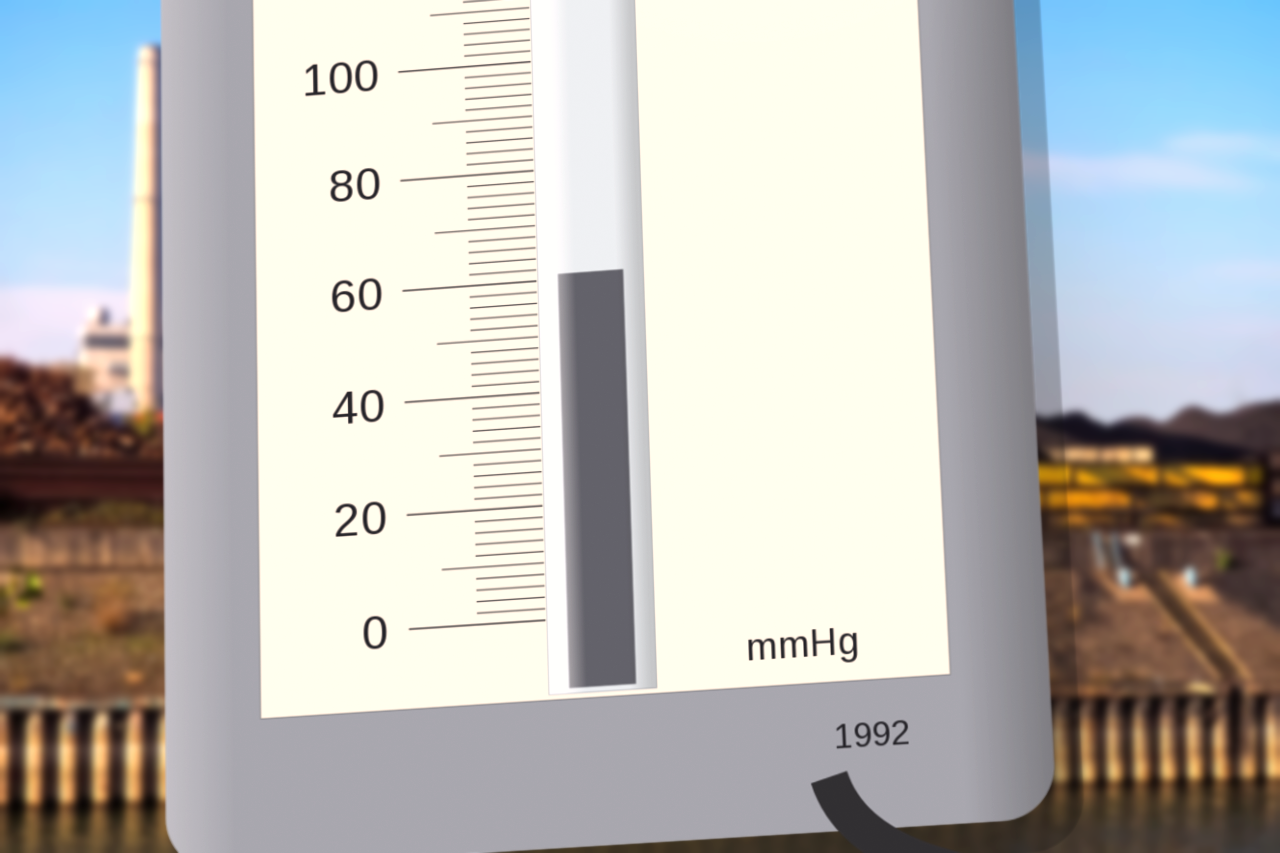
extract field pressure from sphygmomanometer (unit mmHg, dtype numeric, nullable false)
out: 61 mmHg
